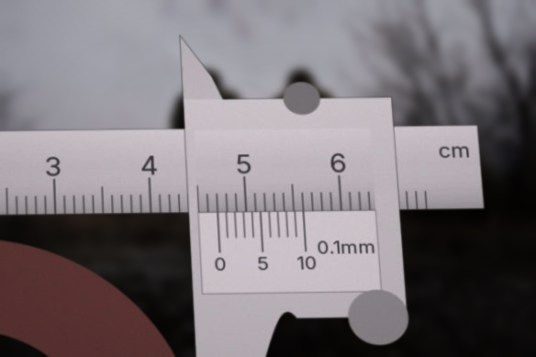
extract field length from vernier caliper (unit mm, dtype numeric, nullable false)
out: 47.0 mm
